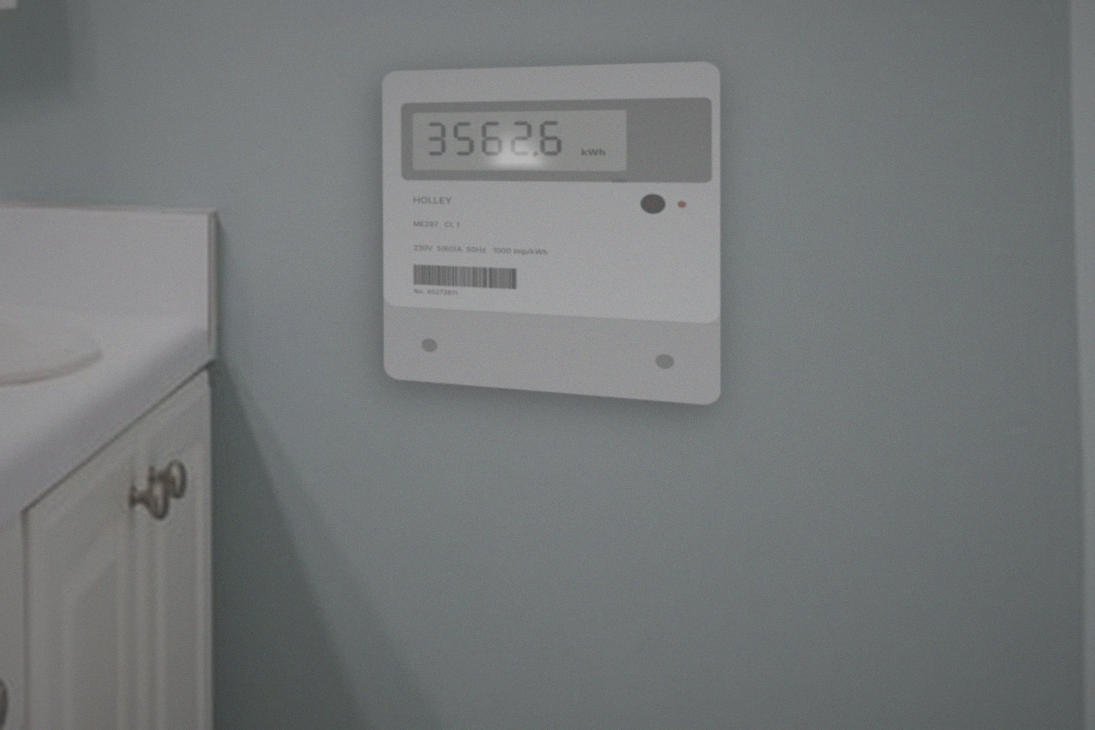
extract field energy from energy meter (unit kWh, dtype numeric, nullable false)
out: 3562.6 kWh
